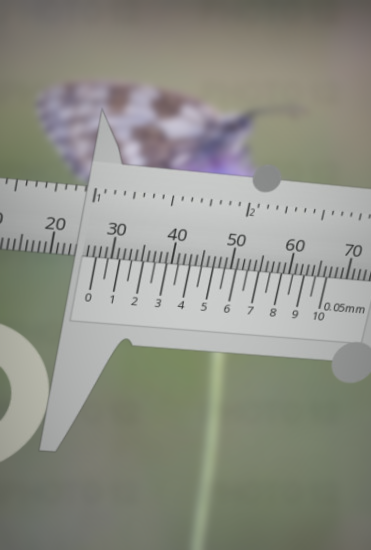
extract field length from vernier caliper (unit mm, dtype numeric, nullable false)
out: 27.5 mm
